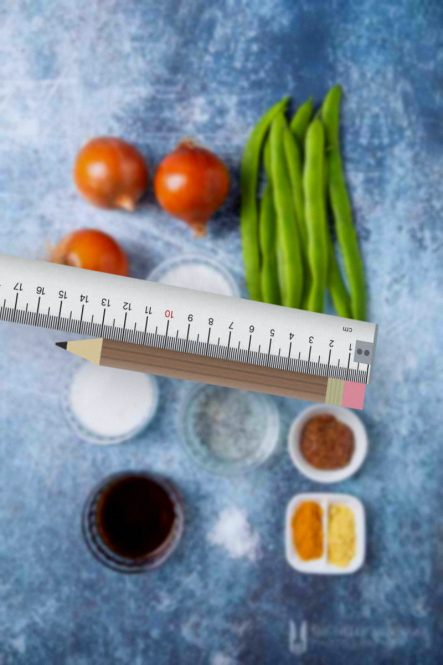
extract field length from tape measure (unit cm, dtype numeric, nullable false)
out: 15 cm
